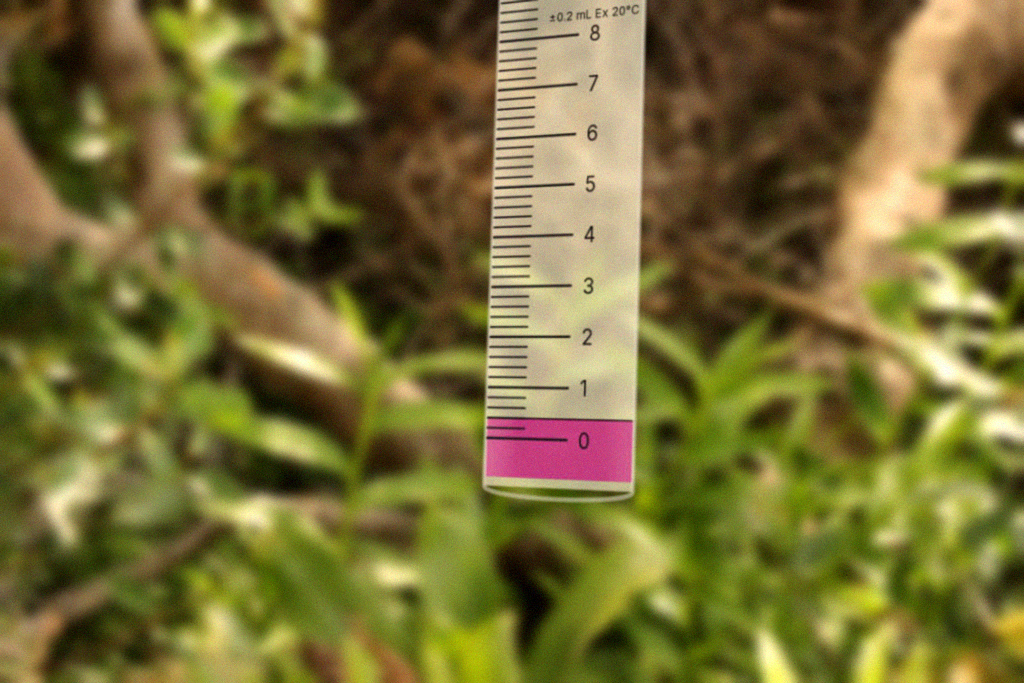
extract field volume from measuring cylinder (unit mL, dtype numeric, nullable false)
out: 0.4 mL
